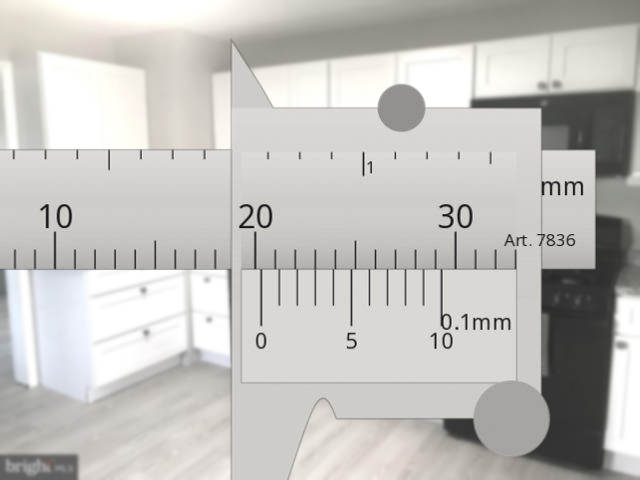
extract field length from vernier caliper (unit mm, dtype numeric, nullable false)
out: 20.3 mm
